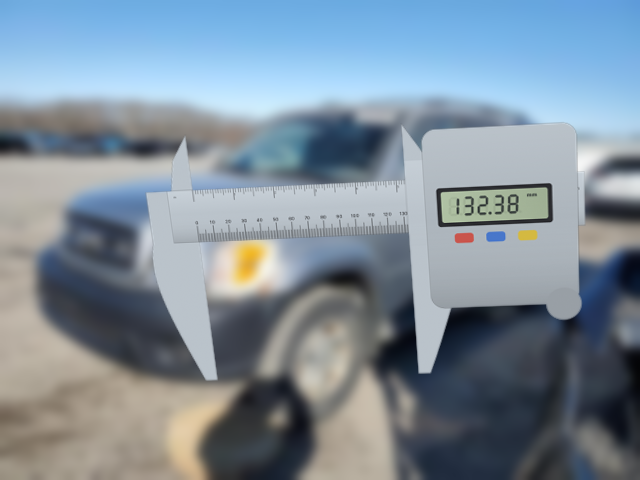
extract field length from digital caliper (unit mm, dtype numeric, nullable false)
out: 132.38 mm
